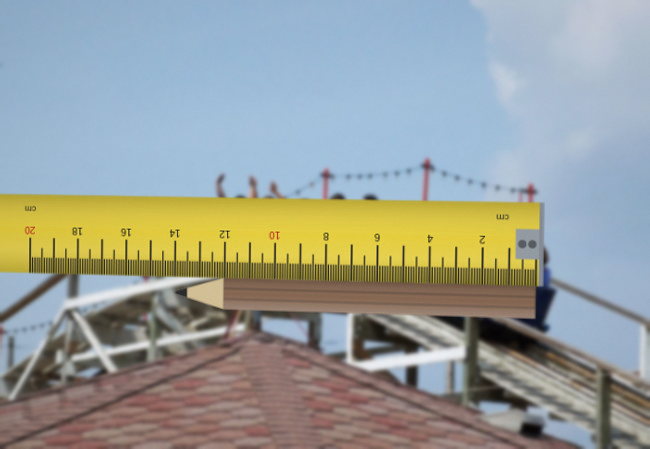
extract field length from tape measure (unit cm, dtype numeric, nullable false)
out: 14 cm
